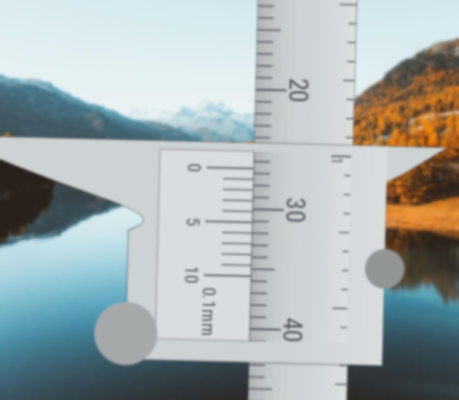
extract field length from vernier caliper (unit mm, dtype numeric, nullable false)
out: 26.6 mm
